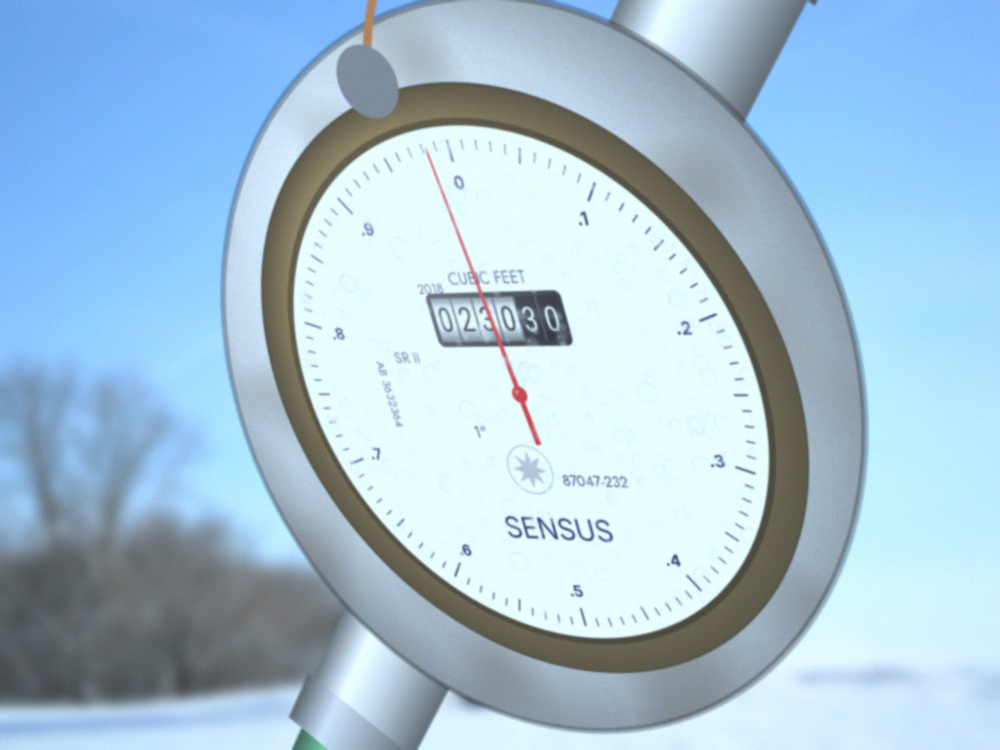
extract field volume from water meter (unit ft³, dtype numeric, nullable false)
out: 23029.98 ft³
